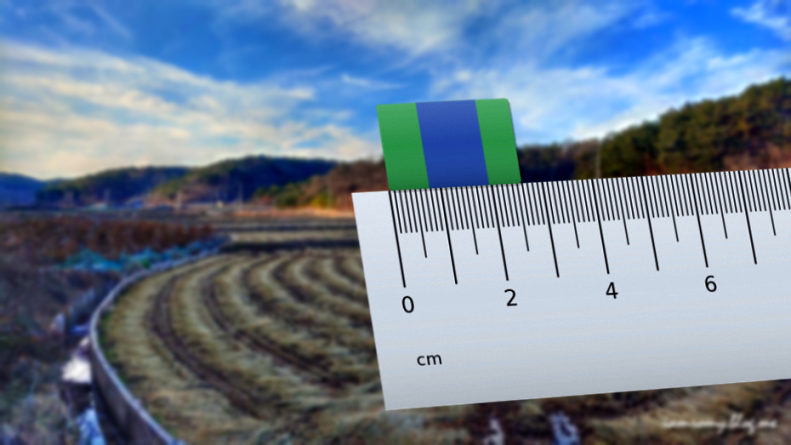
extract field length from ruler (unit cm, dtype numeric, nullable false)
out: 2.6 cm
